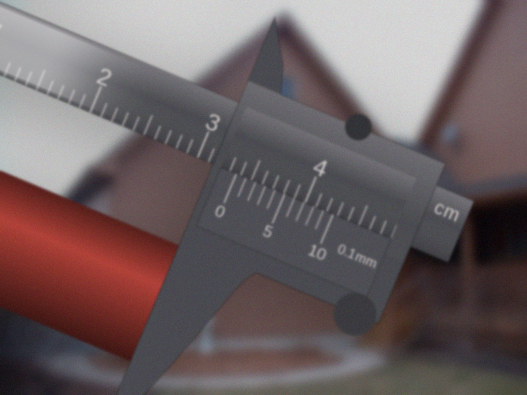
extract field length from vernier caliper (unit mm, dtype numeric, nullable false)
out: 33.6 mm
